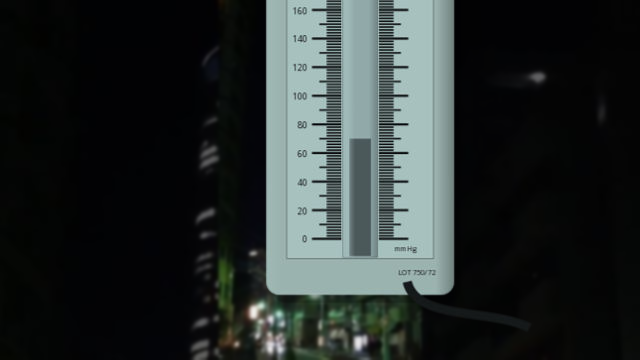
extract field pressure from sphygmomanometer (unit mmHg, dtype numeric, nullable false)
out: 70 mmHg
